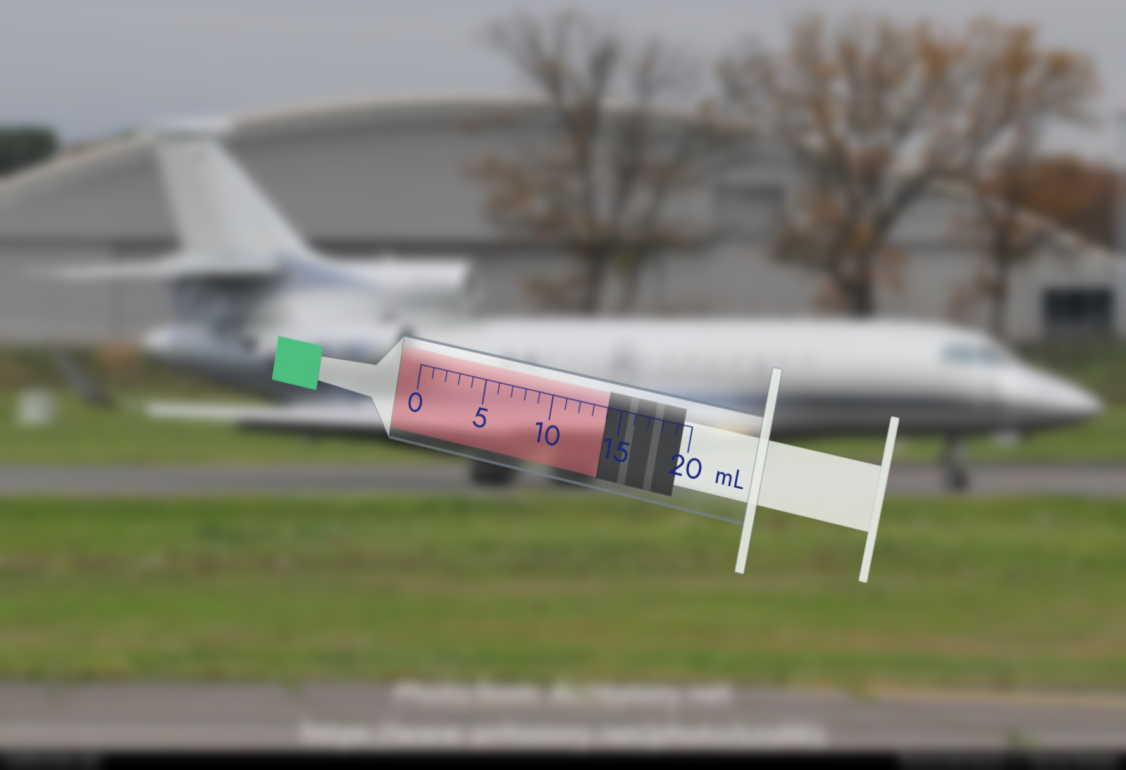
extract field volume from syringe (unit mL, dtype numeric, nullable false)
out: 14 mL
